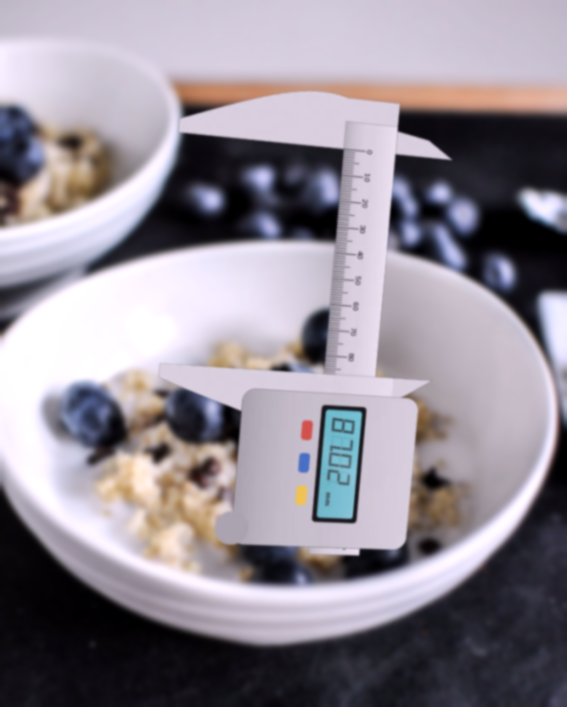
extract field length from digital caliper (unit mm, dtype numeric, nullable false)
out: 87.02 mm
